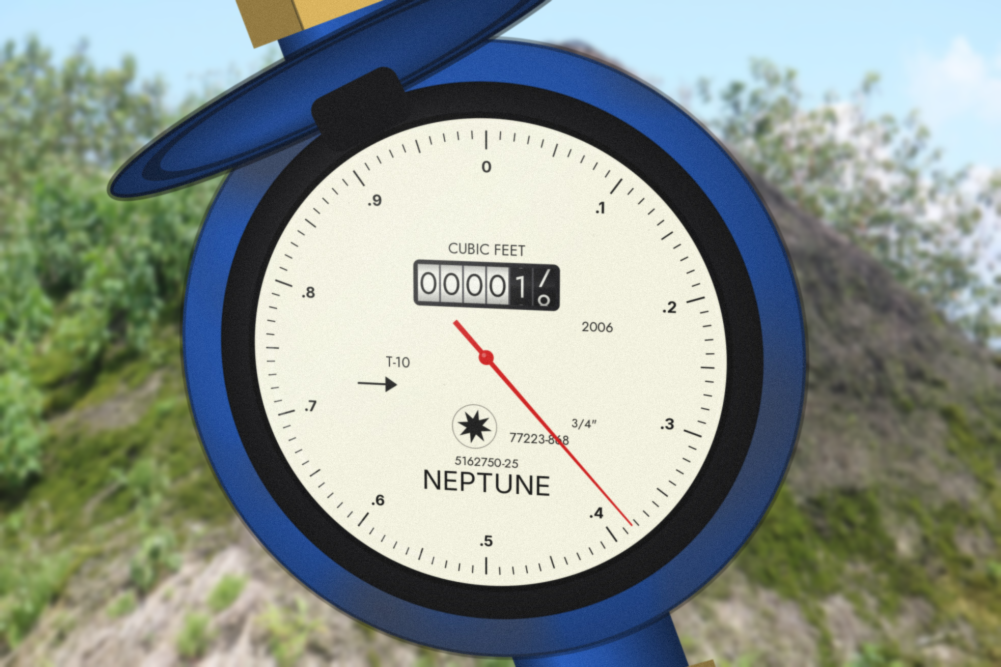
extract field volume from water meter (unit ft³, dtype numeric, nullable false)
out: 17.38 ft³
